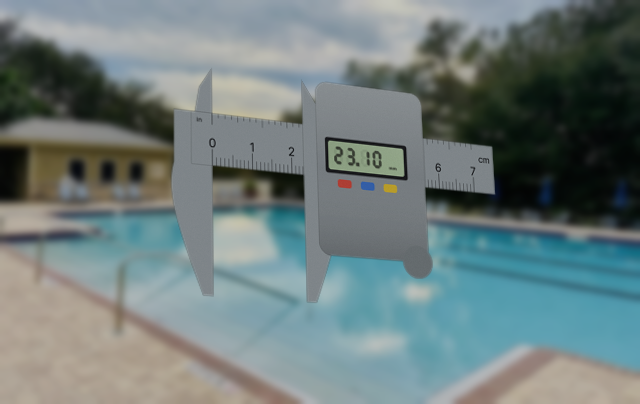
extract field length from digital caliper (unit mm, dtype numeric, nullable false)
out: 23.10 mm
